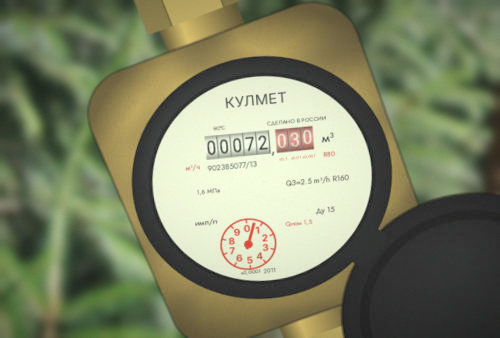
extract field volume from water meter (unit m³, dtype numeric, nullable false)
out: 72.0300 m³
